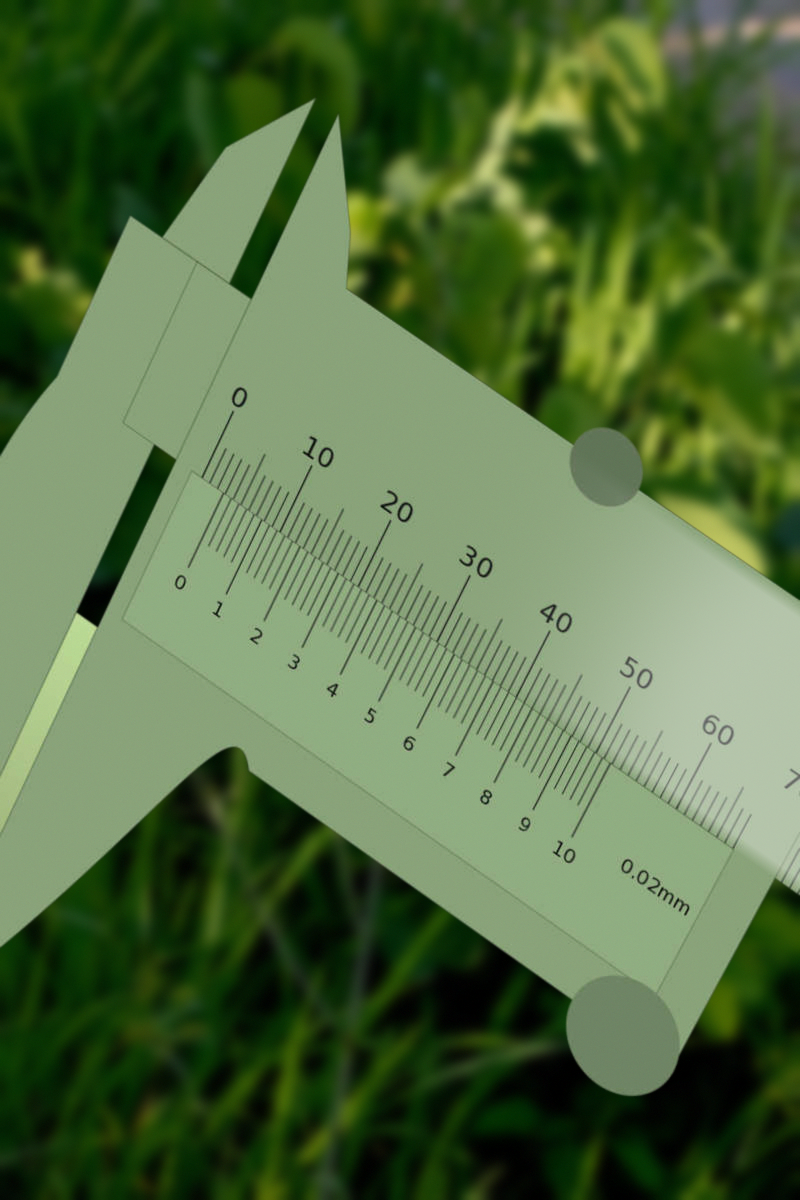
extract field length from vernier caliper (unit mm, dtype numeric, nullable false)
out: 2.8 mm
